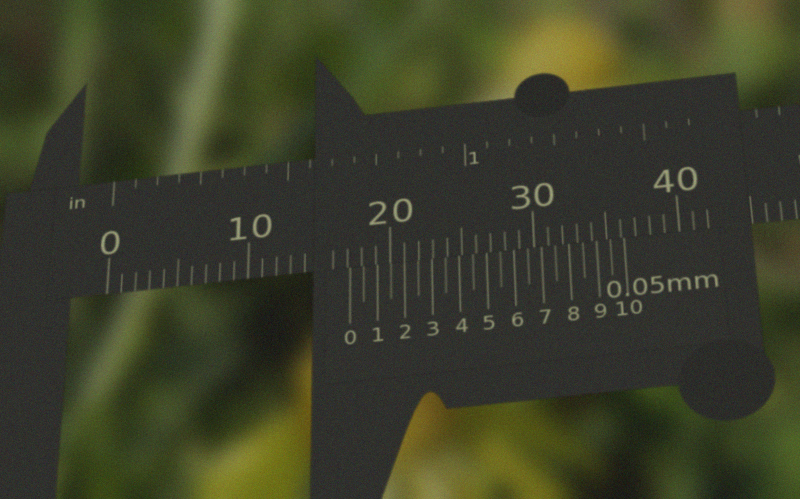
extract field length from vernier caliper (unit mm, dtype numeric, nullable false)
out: 17.2 mm
